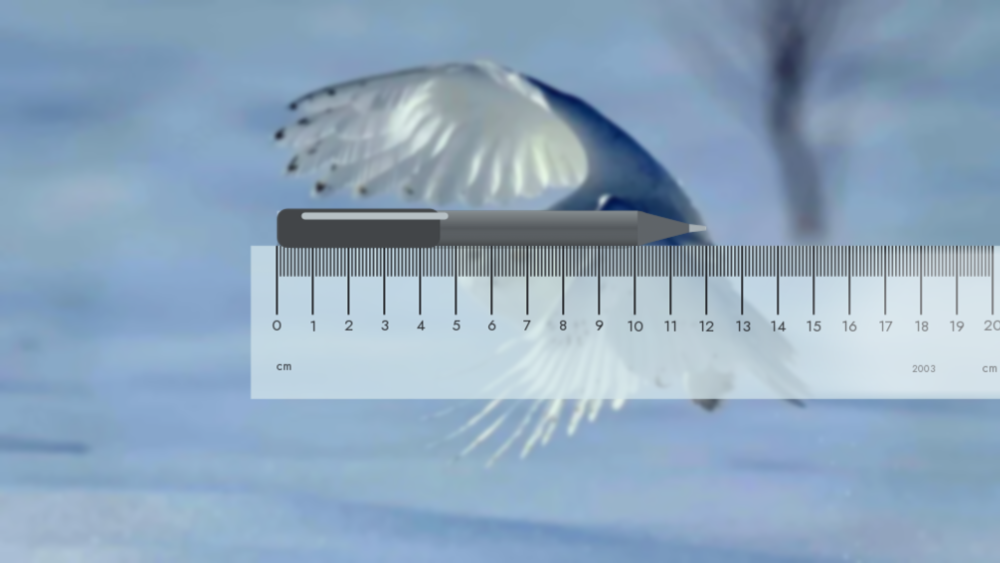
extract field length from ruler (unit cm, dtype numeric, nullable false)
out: 12 cm
